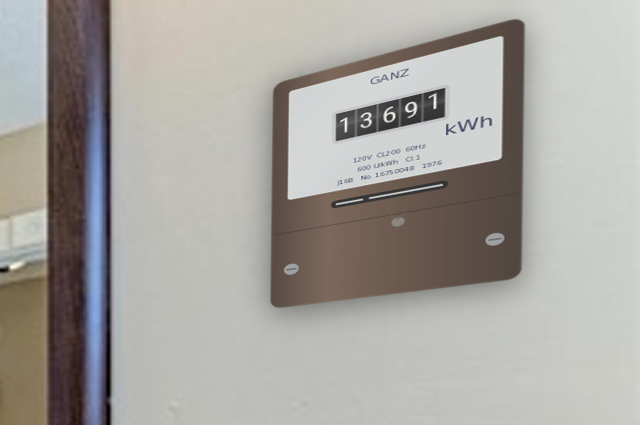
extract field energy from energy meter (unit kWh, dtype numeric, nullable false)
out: 13691 kWh
